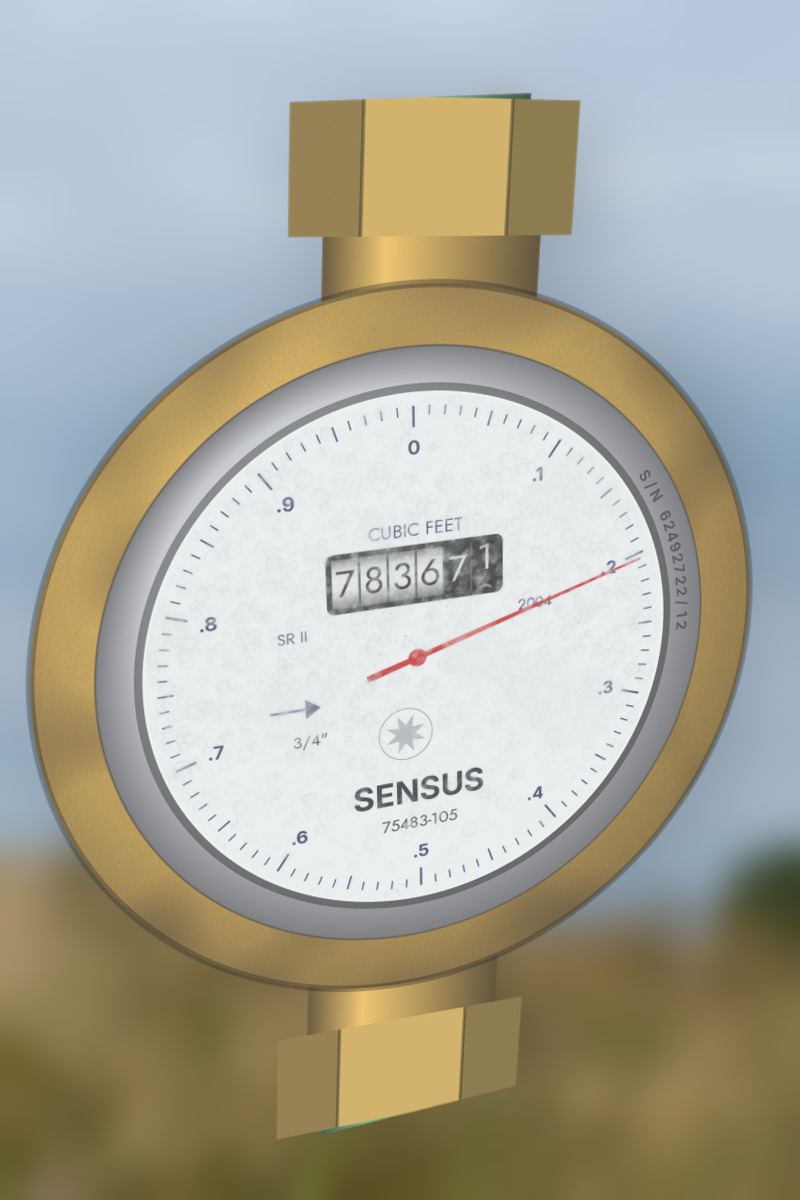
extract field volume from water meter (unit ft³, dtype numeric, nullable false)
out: 783671.20 ft³
